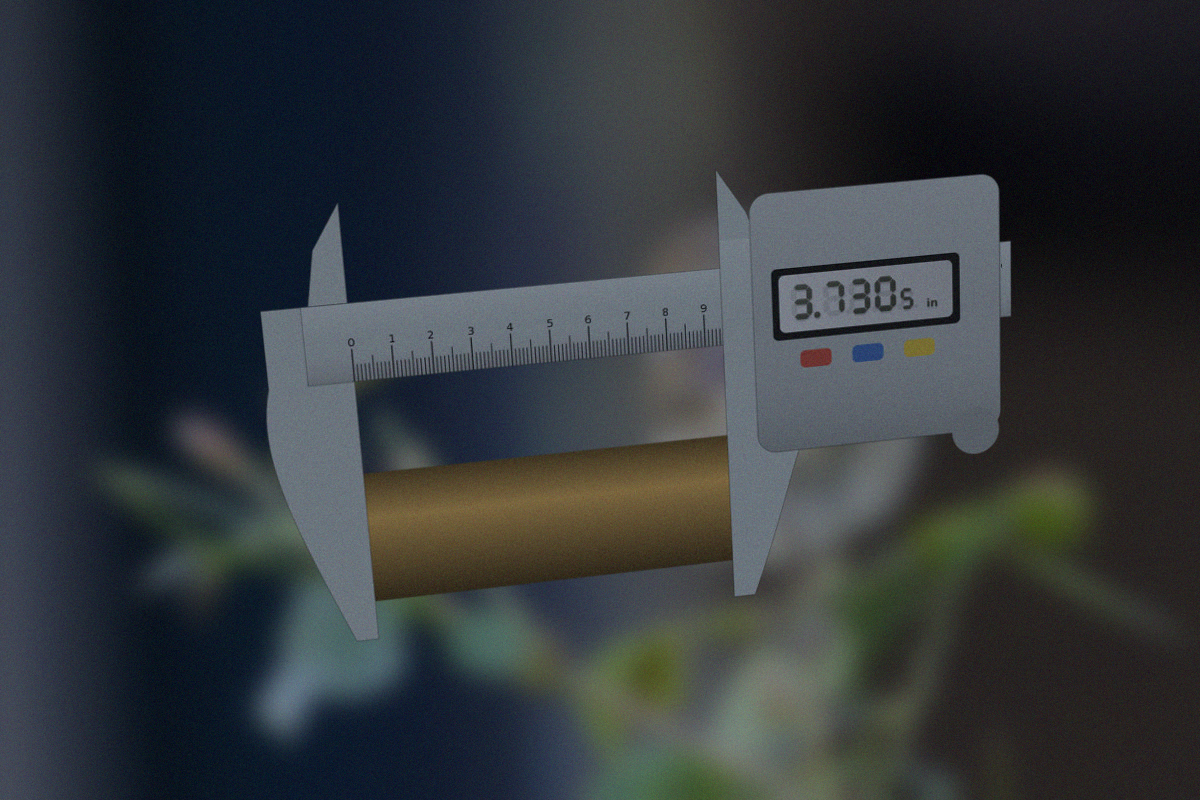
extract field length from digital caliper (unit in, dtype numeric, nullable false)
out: 3.7305 in
